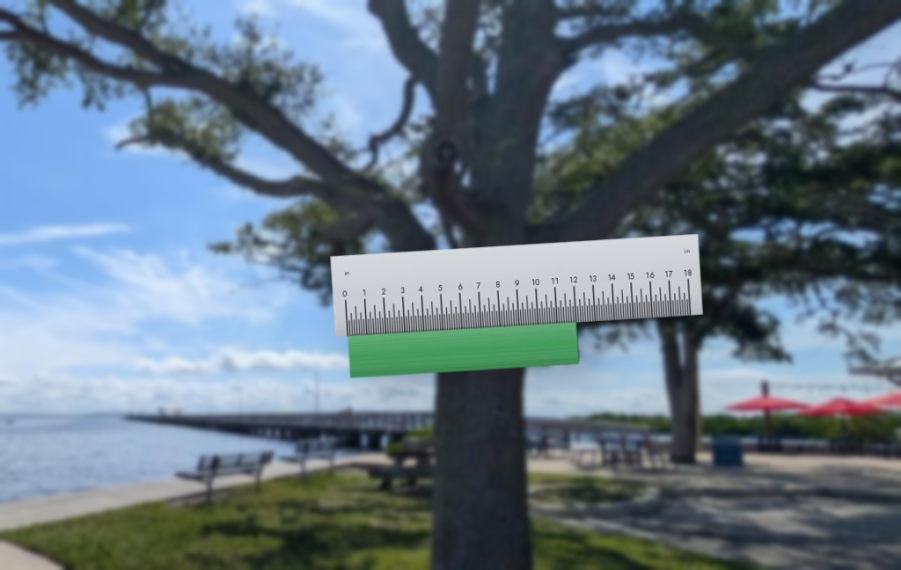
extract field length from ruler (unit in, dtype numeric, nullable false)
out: 12 in
